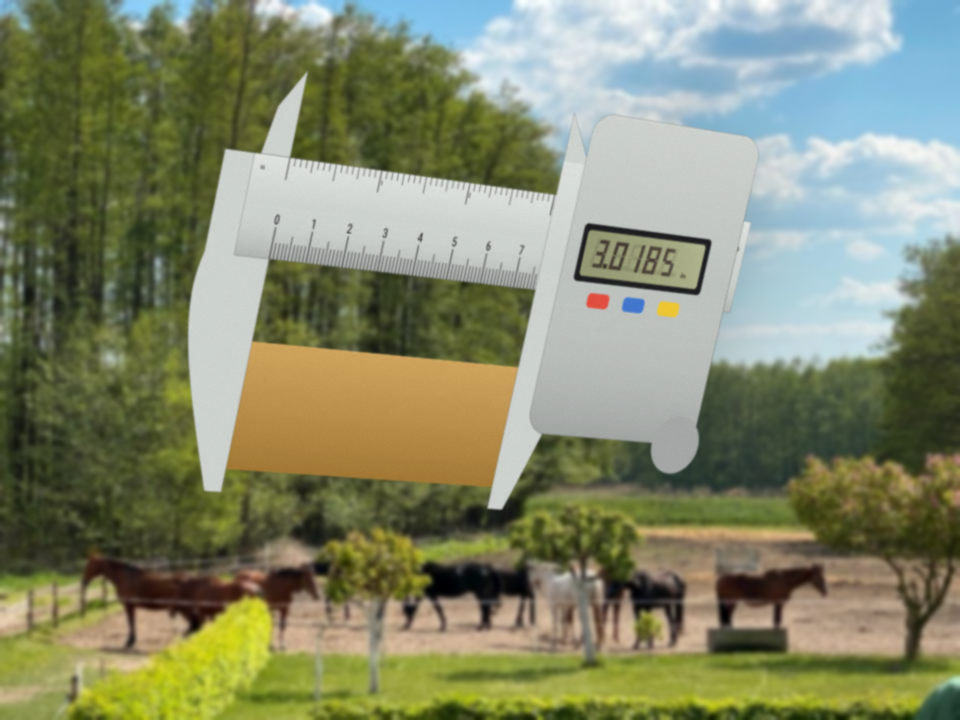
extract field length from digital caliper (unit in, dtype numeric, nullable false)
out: 3.0185 in
